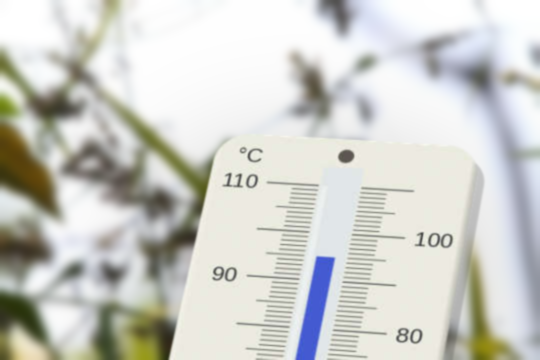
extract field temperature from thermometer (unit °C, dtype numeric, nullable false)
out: 95 °C
